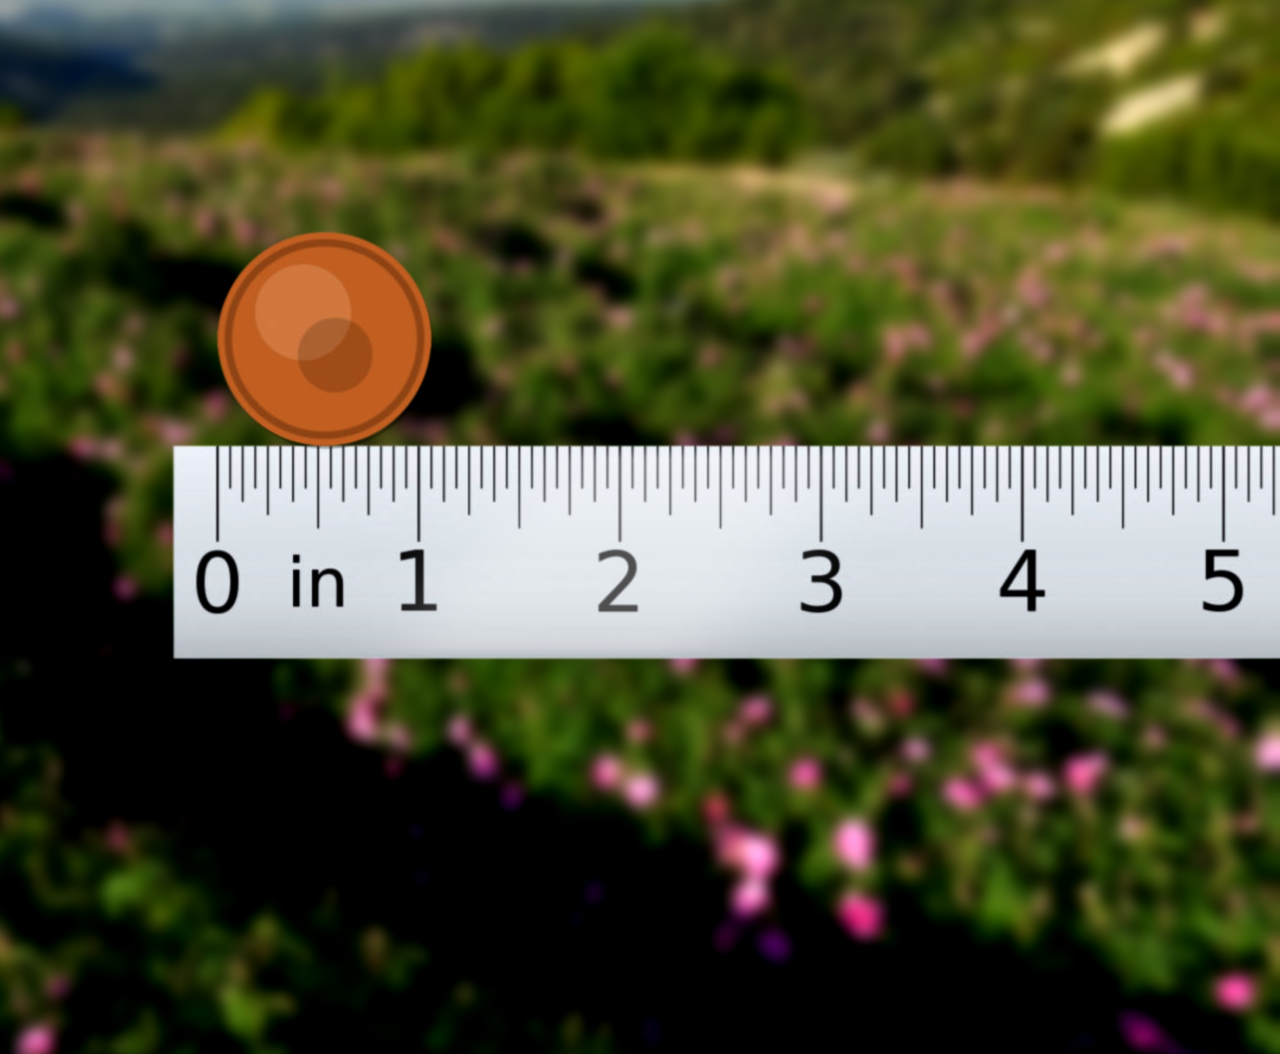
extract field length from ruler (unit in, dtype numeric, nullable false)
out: 1.0625 in
